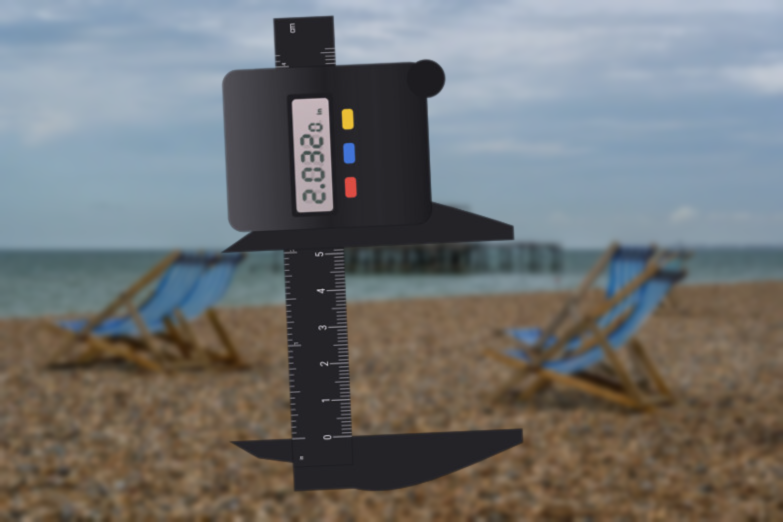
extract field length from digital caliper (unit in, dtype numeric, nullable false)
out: 2.0320 in
